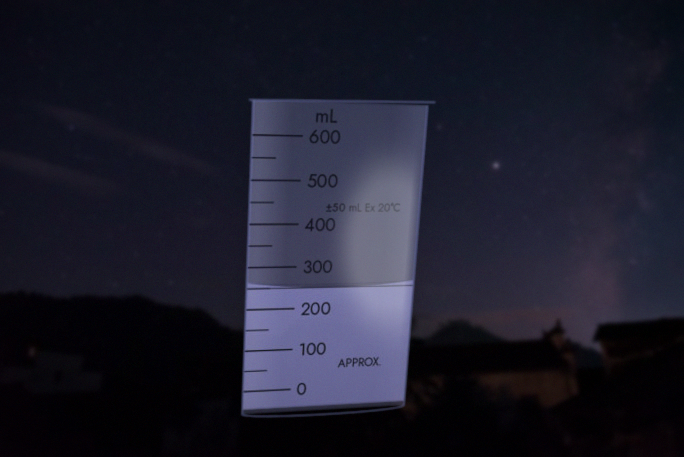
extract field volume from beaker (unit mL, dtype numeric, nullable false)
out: 250 mL
